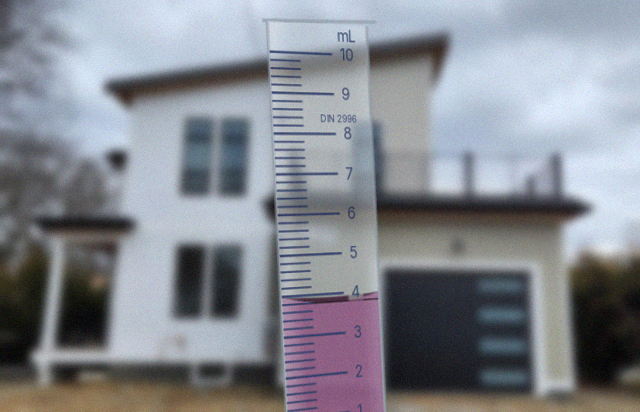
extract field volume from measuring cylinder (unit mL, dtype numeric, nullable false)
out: 3.8 mL
